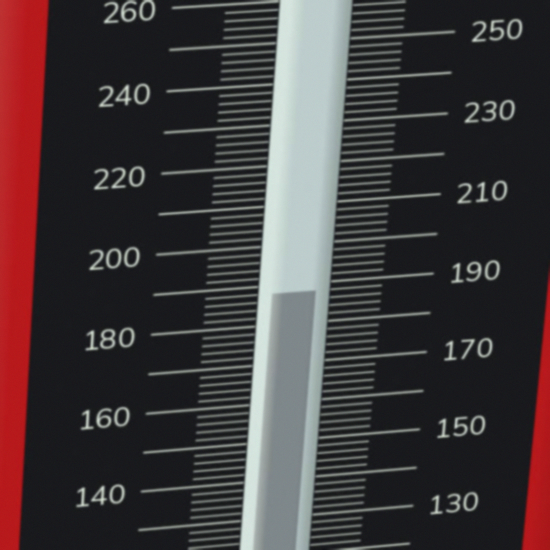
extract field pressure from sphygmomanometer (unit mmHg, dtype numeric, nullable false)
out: 188 mmHg
